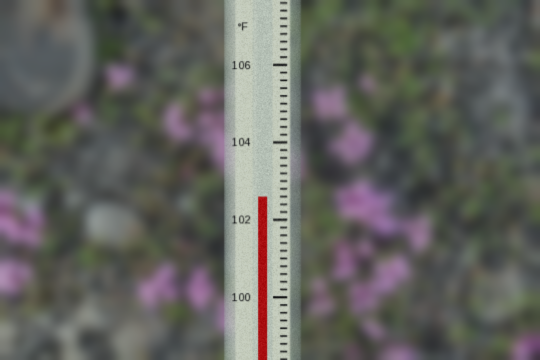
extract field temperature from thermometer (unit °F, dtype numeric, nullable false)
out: 102.6 °F
